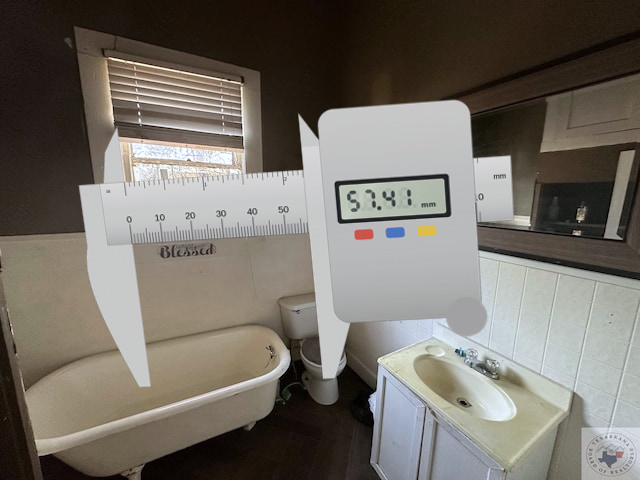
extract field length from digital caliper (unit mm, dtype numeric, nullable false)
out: 57.41 mm
